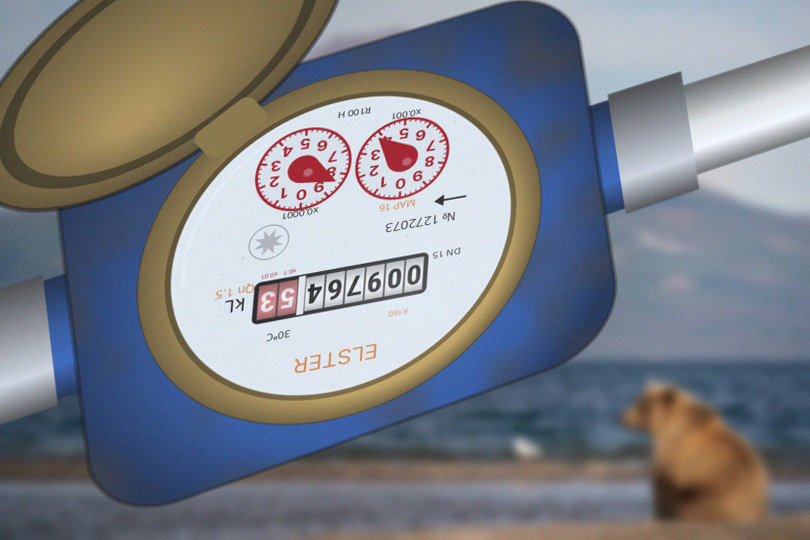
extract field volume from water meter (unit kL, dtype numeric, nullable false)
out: 9764.5338 kL
